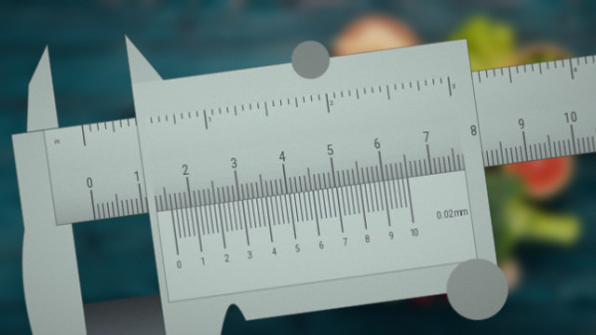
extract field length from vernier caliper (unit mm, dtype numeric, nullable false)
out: 16.0 mm
